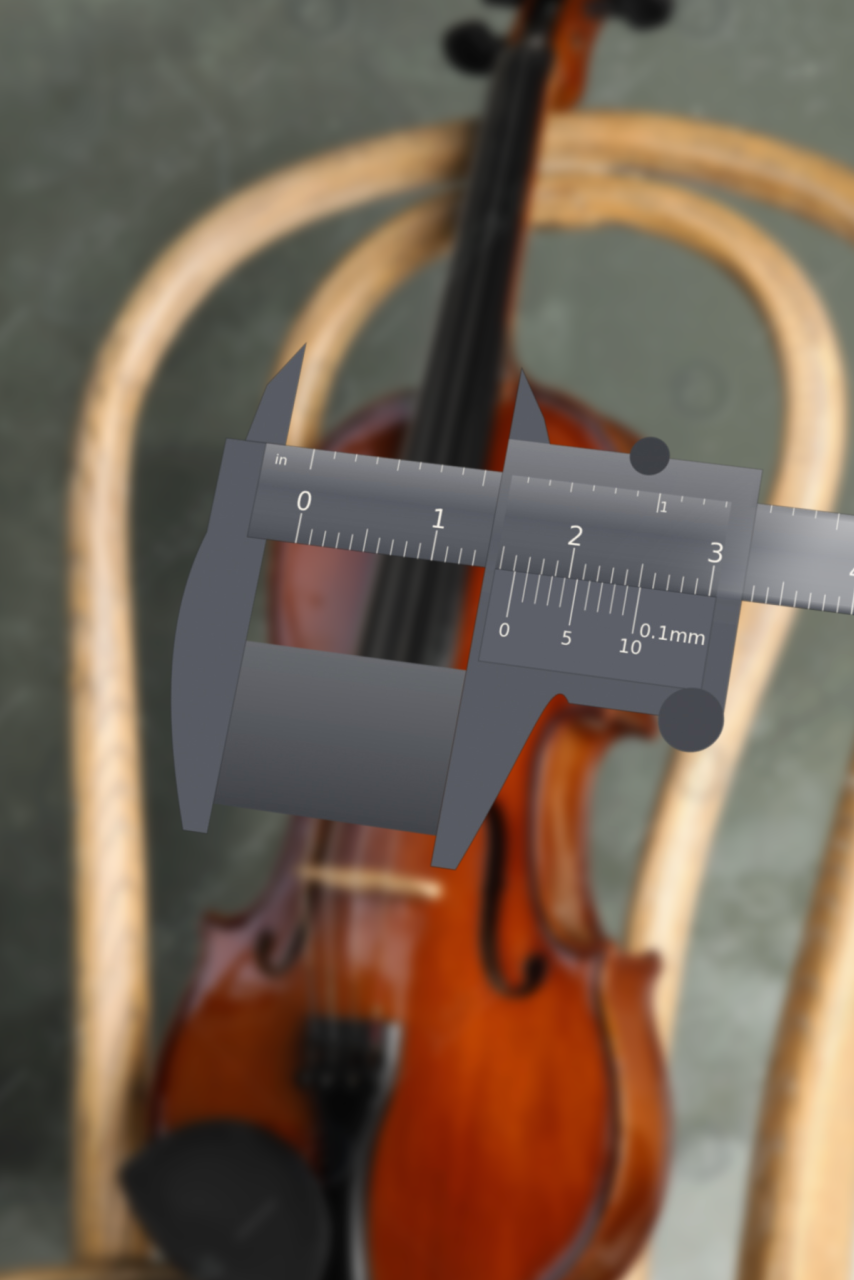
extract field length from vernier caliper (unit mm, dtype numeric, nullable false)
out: 16.1 mm
